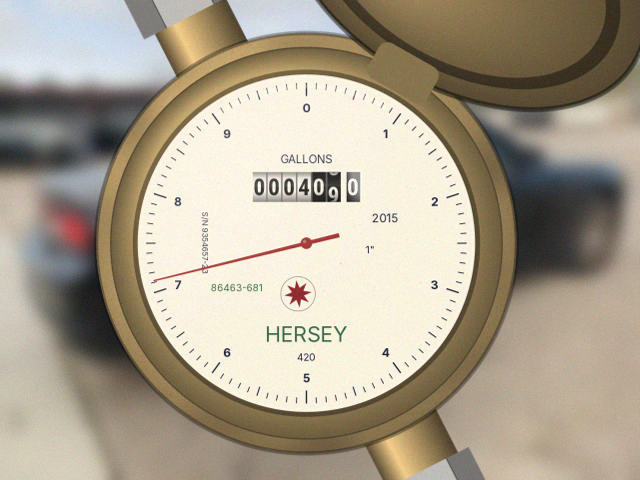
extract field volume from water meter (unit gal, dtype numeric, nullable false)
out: 4087.1 gal
